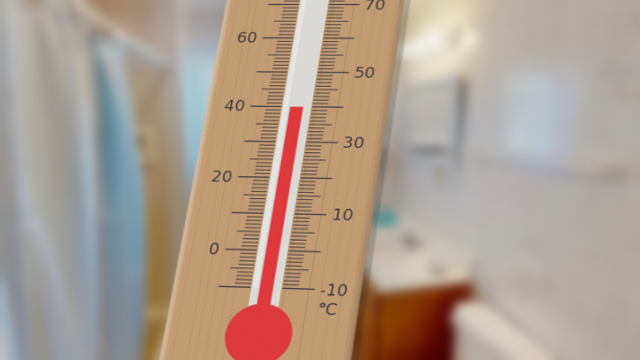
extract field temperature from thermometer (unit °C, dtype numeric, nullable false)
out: 40 °C
